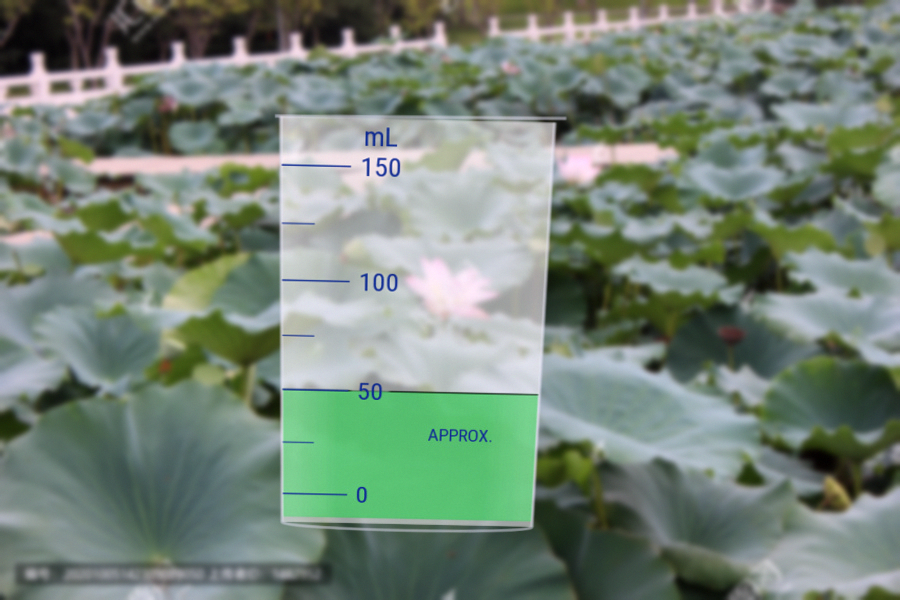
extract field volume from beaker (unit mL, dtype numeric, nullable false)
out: 50 mL
